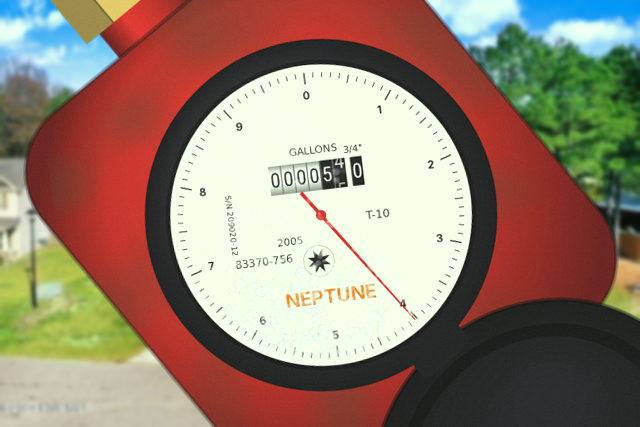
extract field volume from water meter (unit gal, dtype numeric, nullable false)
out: 544.0 gal
